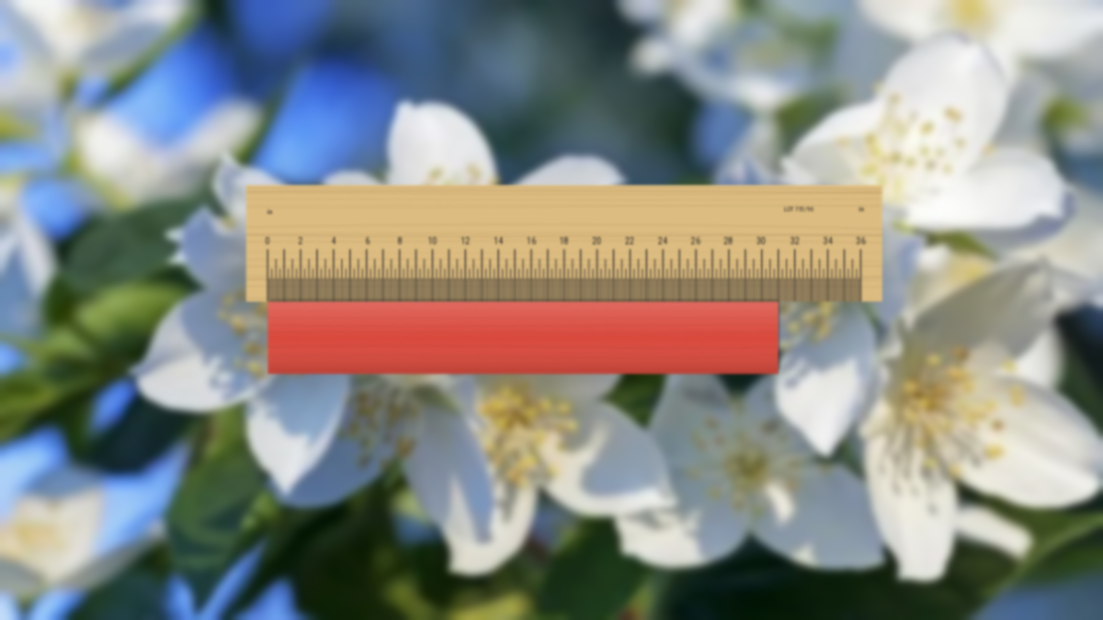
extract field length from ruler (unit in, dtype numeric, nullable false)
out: 31 in
